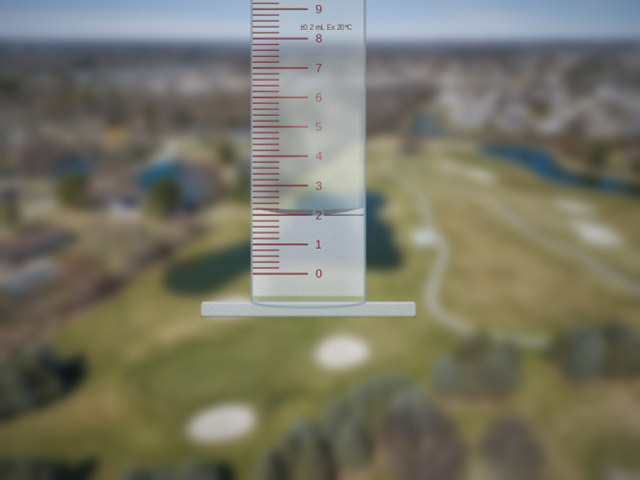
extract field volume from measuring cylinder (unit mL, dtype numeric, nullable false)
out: 2 mL
